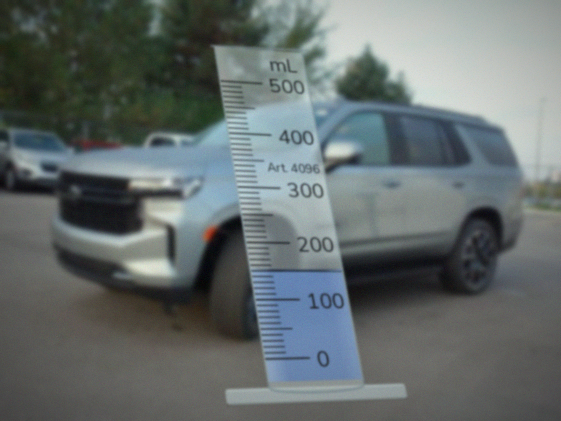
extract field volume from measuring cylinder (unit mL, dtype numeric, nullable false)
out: 150 mL
